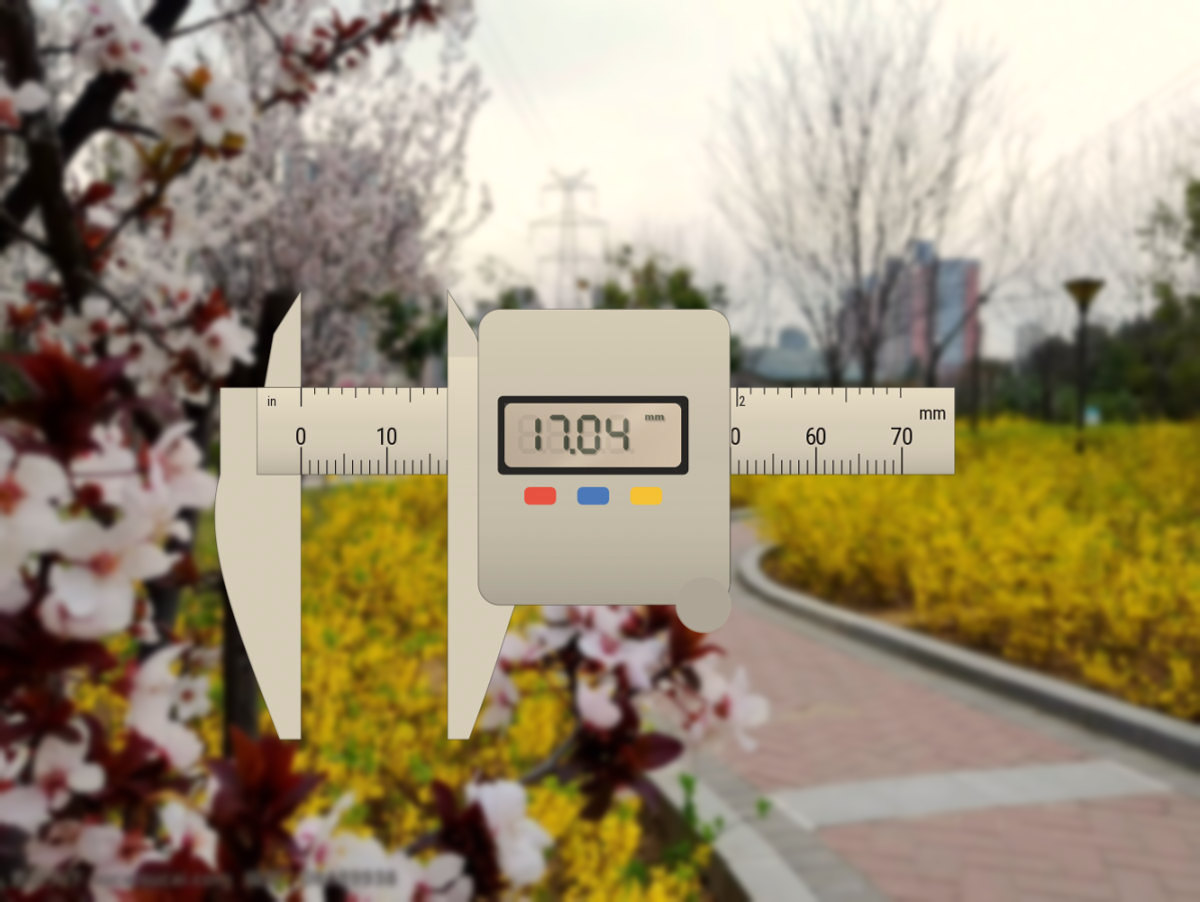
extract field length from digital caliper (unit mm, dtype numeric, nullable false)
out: 17.04 mm
